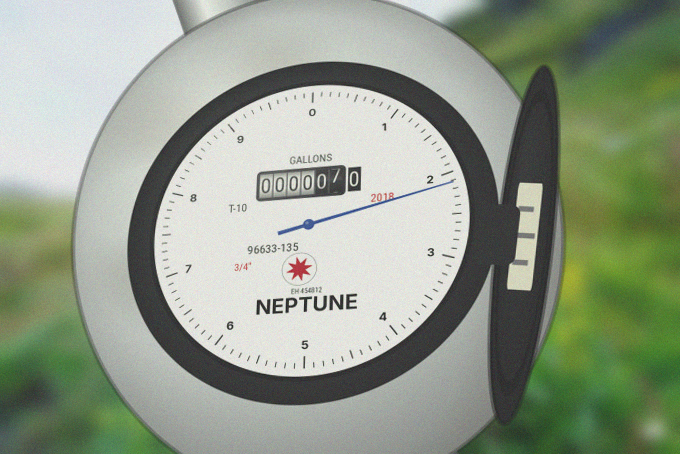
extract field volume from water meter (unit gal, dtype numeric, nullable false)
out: 72.1 gal
